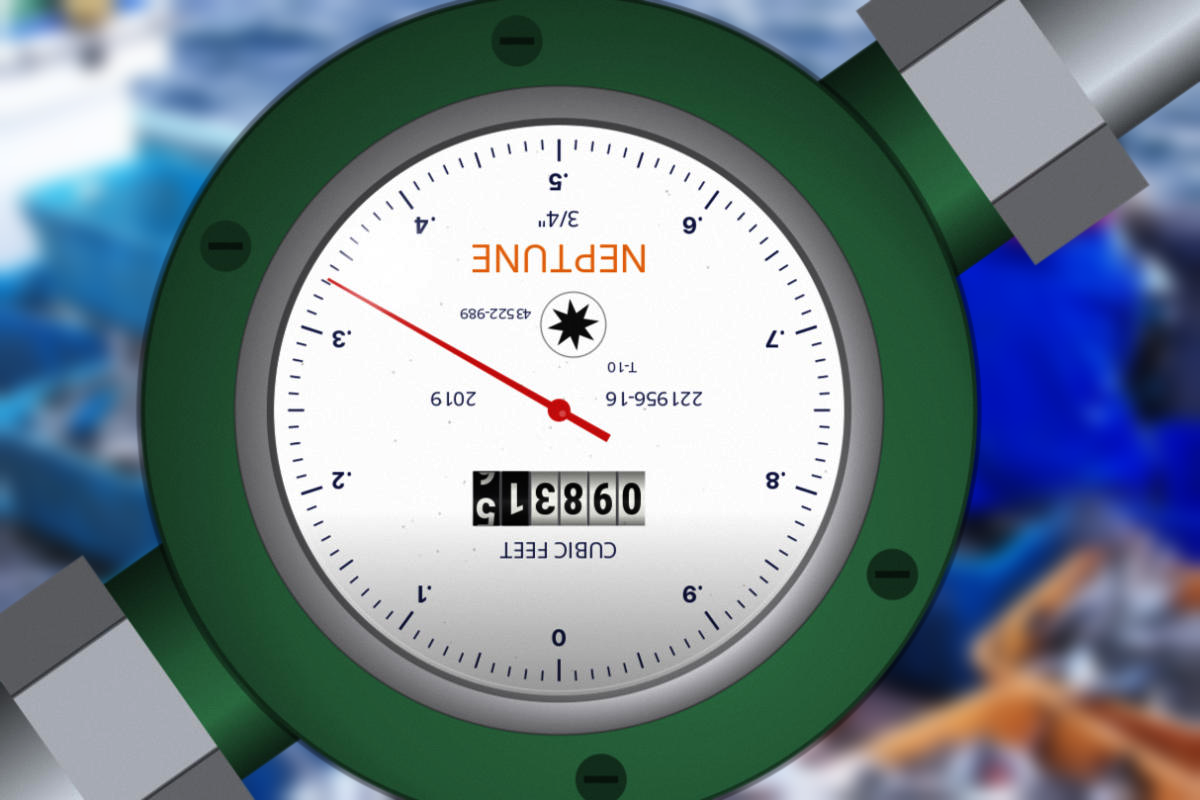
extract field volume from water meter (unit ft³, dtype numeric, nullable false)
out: 98315.33 ft³
